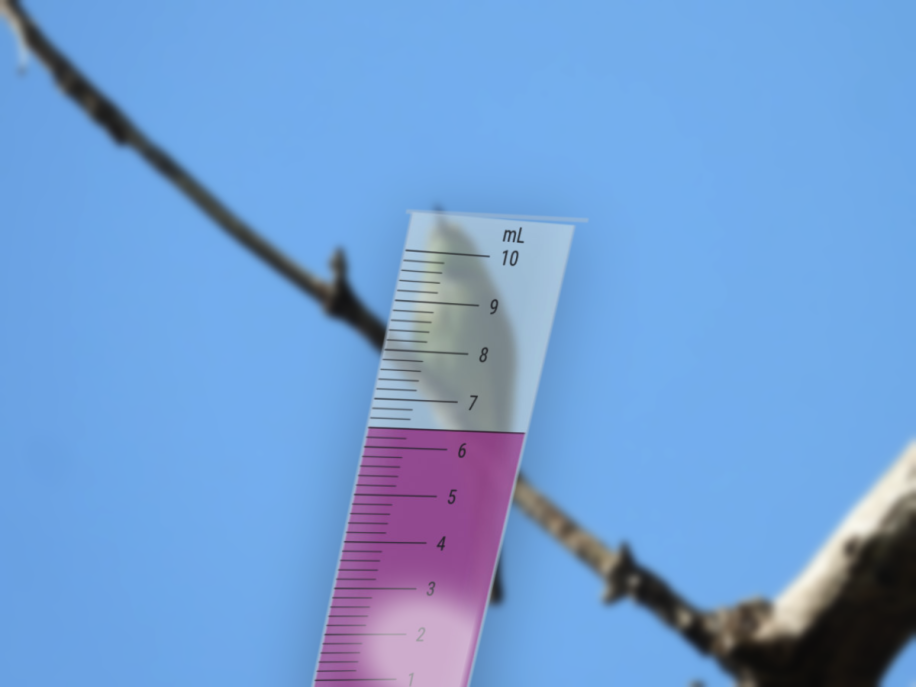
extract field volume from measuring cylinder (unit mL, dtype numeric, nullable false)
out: 6.4 mL
